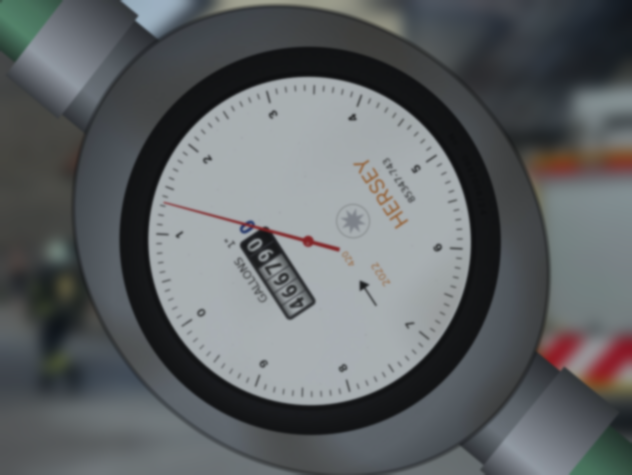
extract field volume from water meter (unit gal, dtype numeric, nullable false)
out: 4667901.3 gal
